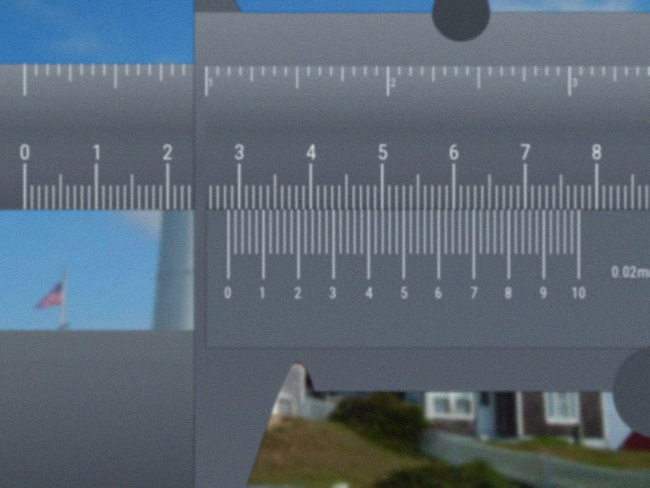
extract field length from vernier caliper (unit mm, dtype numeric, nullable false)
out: 28.5 mm
